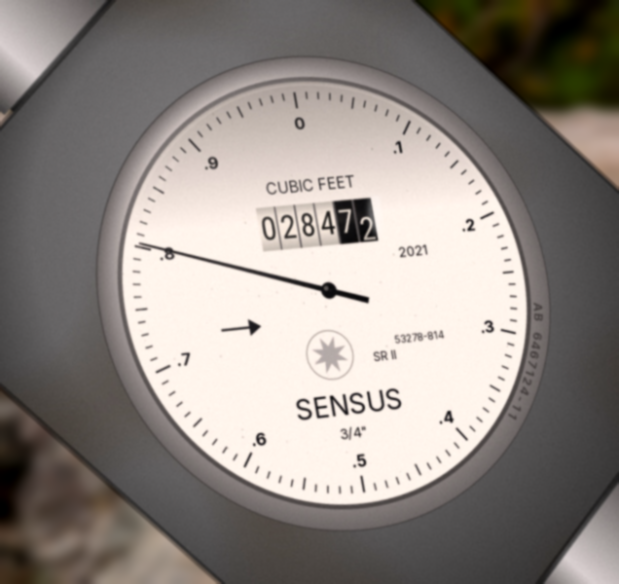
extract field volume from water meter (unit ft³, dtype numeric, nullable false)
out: 28471.80 ft³
